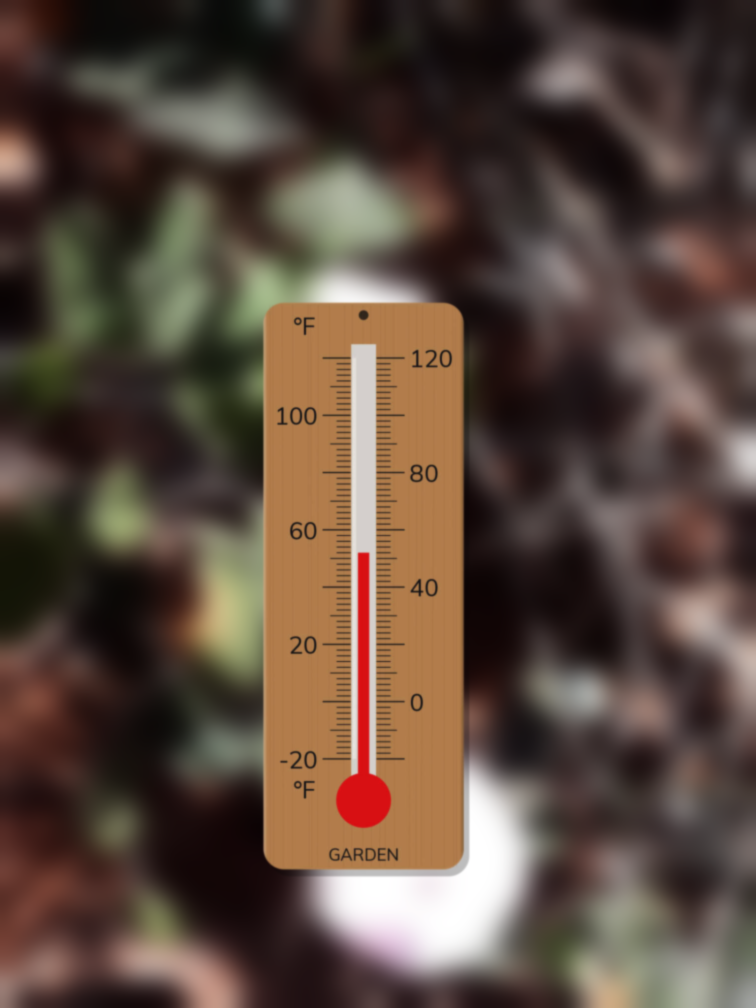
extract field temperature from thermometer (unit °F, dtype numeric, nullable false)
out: 52 °F
